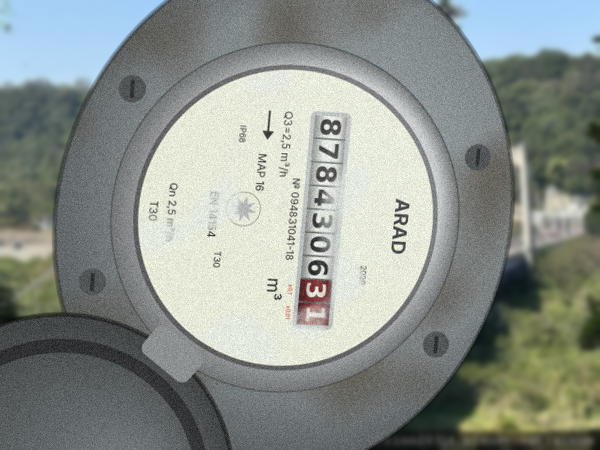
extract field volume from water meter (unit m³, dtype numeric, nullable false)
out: 8784306.31 m³
